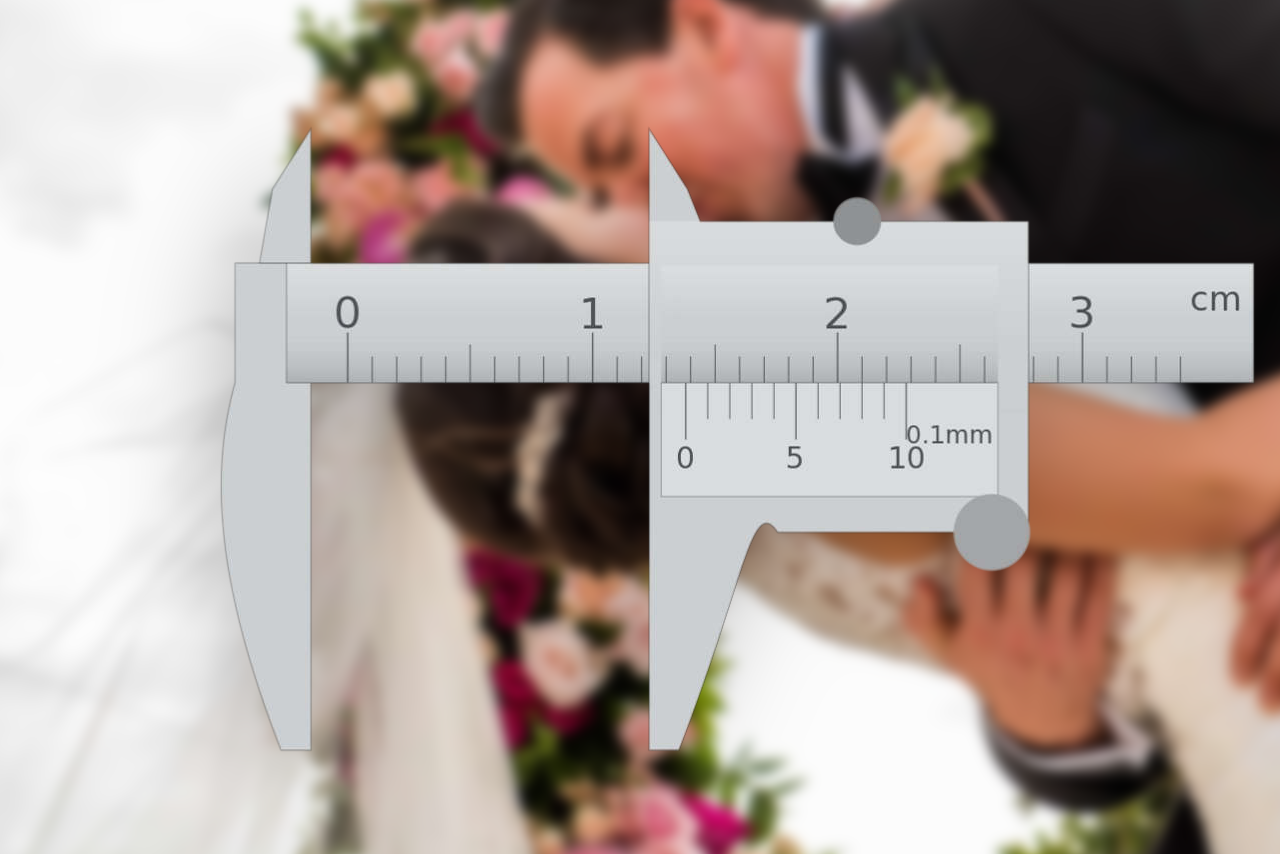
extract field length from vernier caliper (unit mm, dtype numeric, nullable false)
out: 13.8 mm
